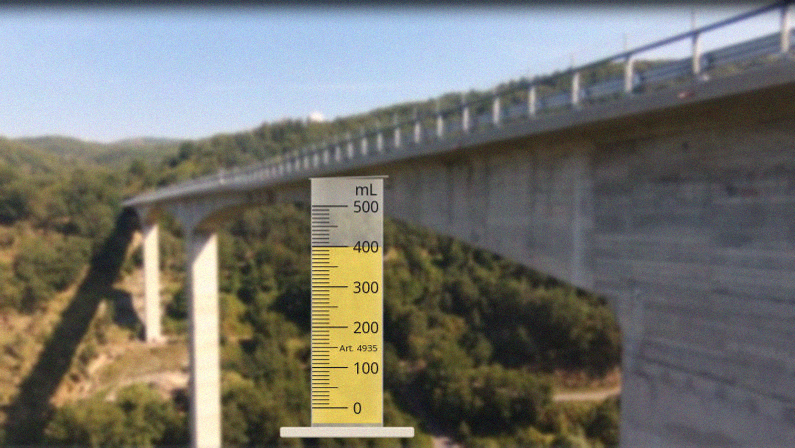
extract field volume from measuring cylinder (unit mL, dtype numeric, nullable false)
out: 400 mL
